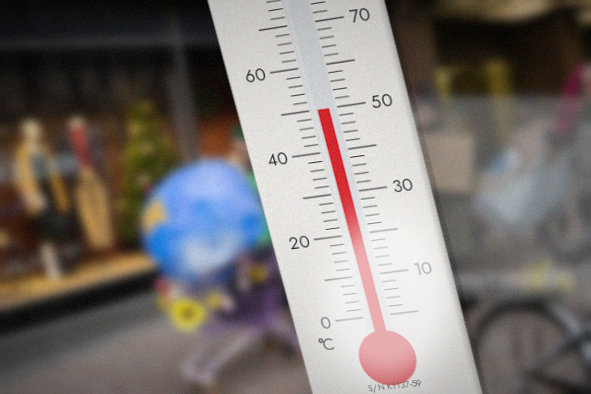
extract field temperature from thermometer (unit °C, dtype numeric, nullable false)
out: 50 °C
